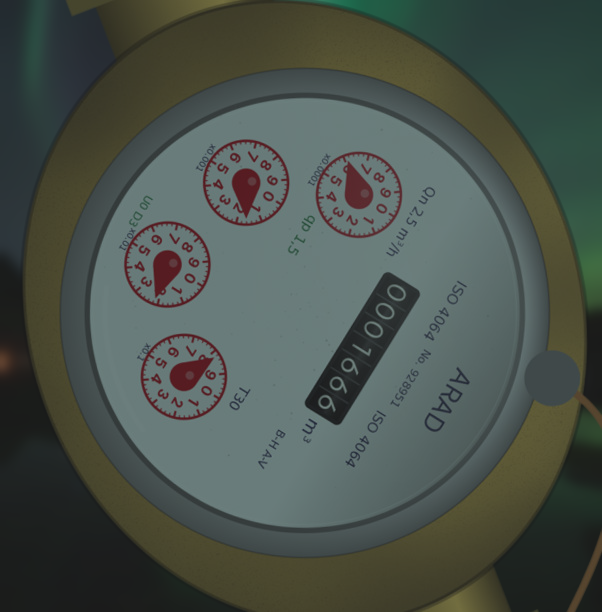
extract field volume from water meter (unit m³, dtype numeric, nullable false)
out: 1666.8216 m³
